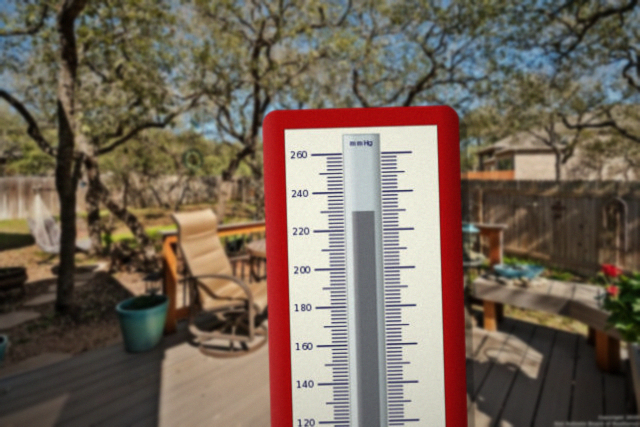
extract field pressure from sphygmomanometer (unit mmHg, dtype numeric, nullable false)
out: 230 mmHg
